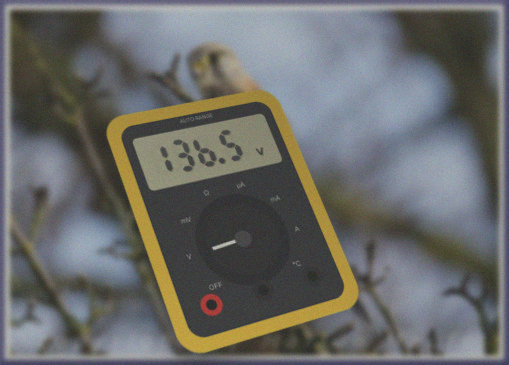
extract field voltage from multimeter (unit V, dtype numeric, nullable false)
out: 136.5 V
